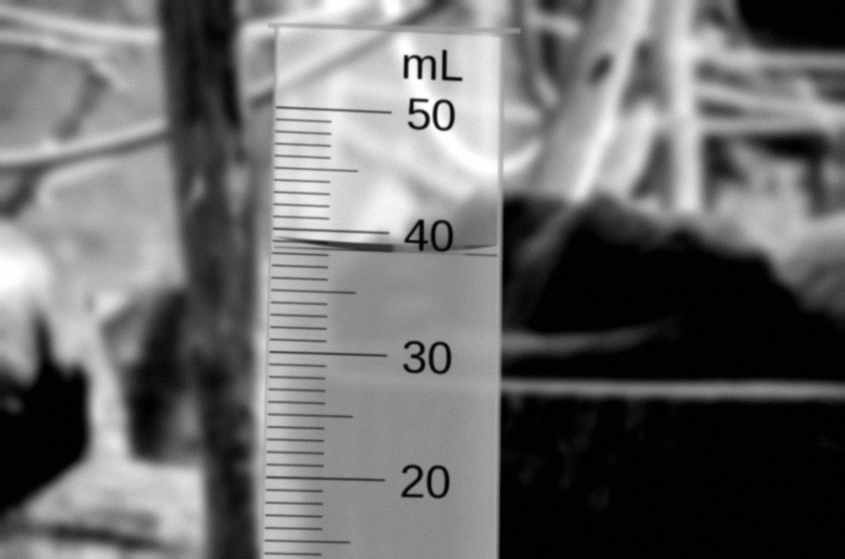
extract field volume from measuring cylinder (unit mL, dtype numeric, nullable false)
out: 38.5 mL
